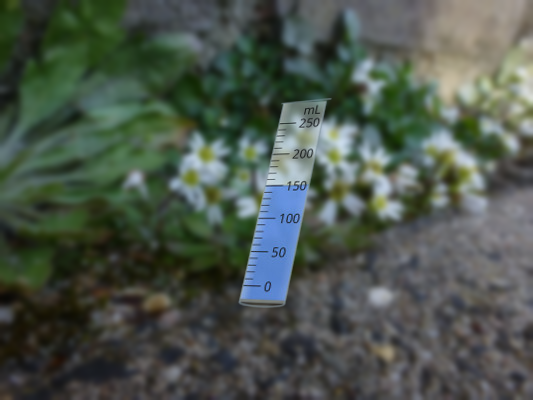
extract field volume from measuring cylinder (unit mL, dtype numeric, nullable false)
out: 150 mL
